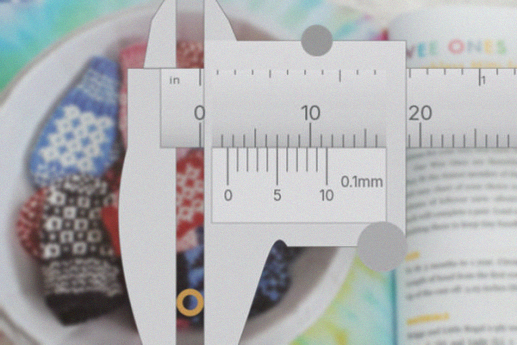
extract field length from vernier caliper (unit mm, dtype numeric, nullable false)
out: 2.5 mm
